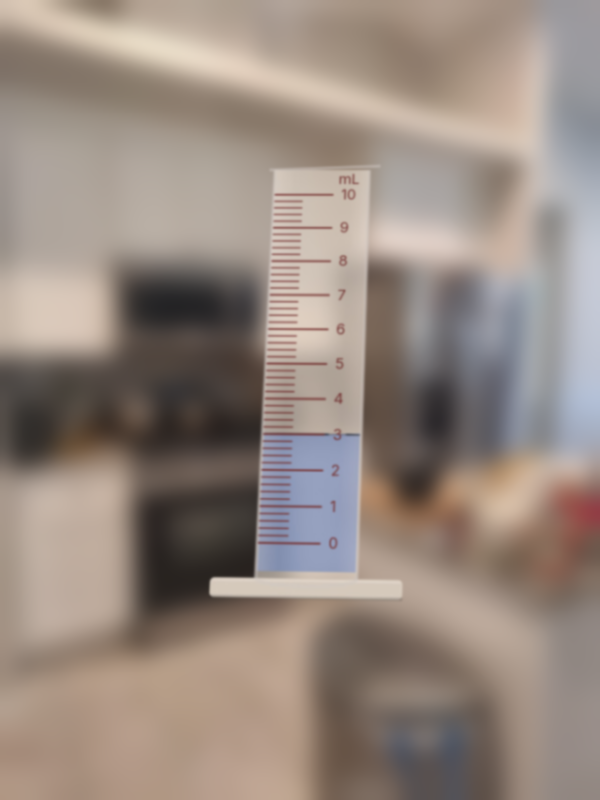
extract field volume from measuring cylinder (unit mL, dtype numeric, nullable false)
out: 3 mL
